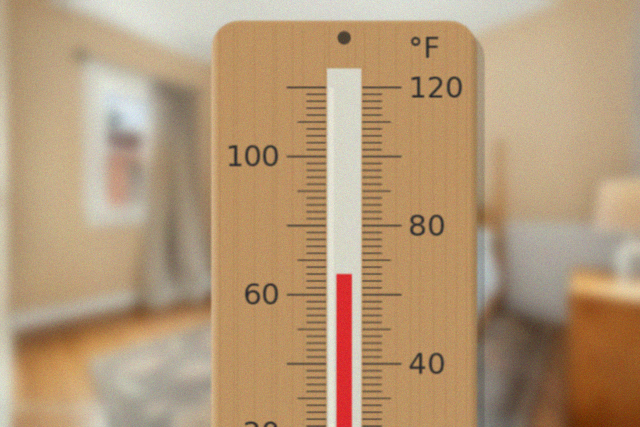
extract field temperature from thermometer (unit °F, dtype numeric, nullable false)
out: 66 °F
